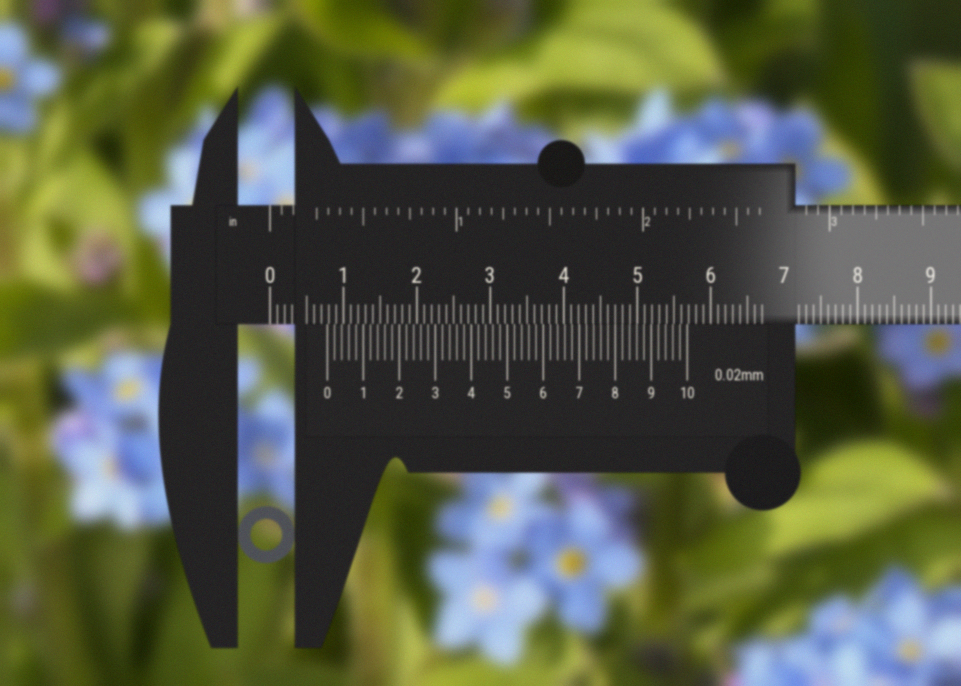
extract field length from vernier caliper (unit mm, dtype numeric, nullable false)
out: 7.8 mm
